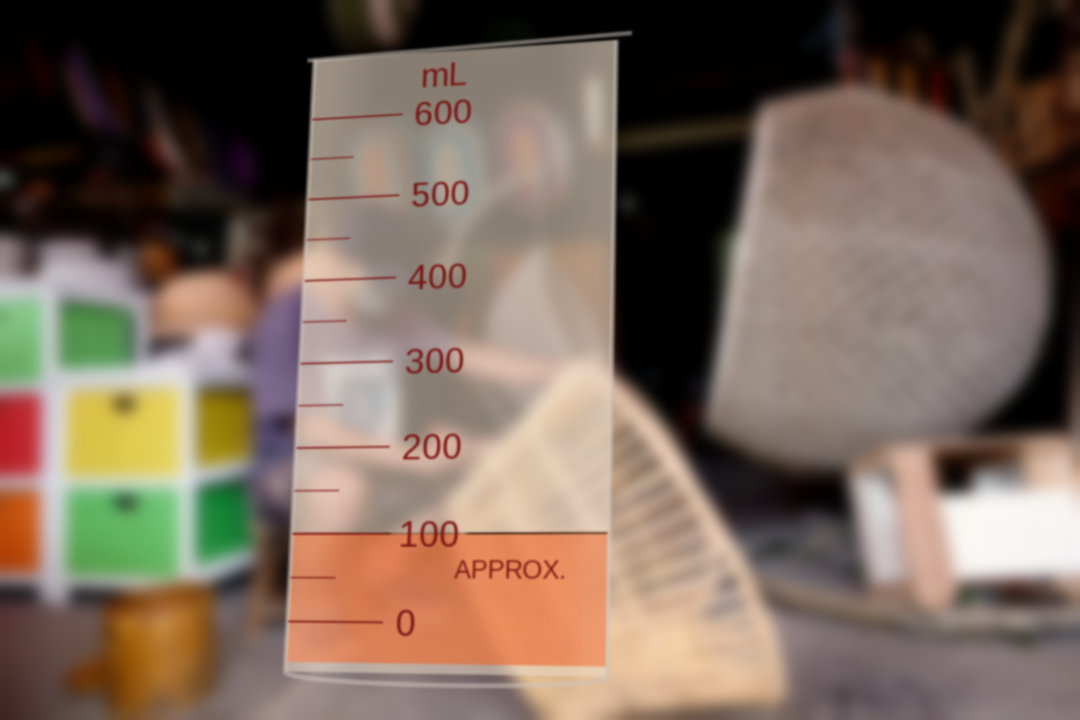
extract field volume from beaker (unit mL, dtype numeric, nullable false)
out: 100 mL
